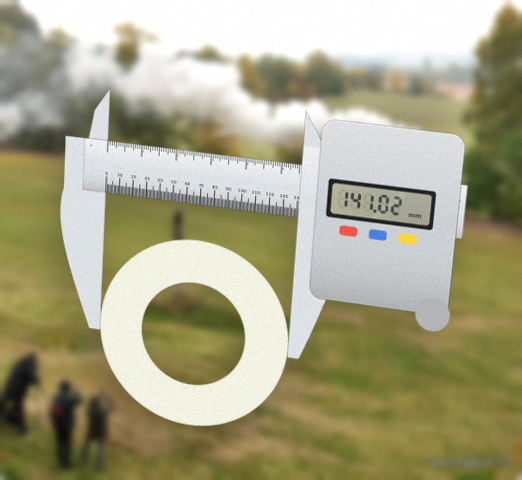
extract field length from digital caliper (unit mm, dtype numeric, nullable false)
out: 141.02 mm
